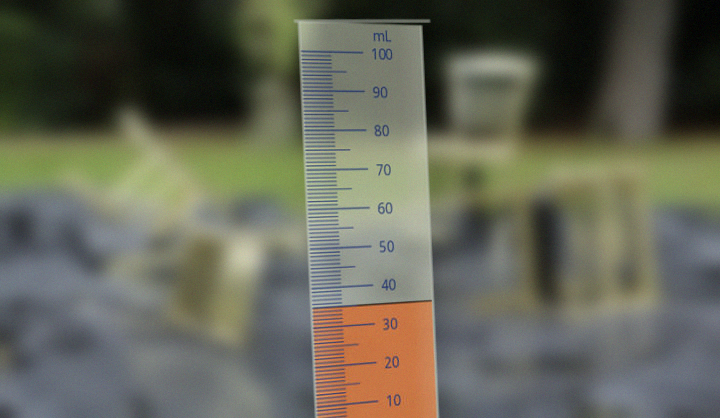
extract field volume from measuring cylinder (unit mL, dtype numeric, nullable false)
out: 35 mL
